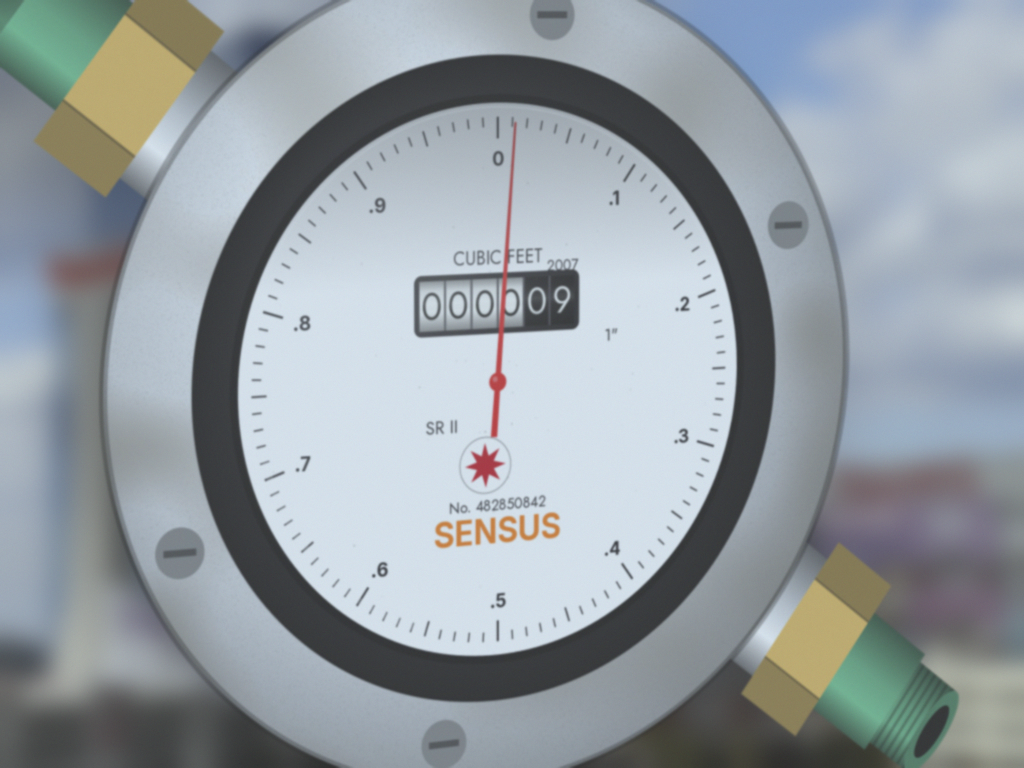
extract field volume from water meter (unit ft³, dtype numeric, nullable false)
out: 9.01 ft³
